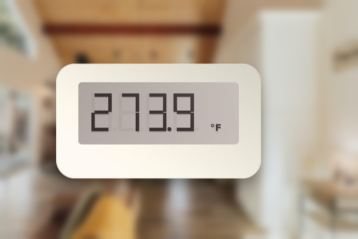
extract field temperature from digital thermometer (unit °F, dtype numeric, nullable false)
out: 273.9 °F
